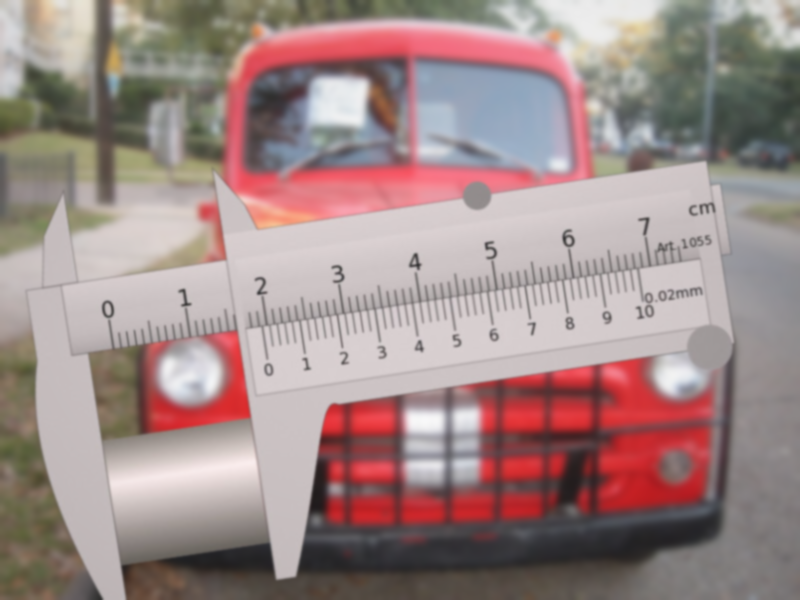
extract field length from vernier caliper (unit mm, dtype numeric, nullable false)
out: 19.4 mm
